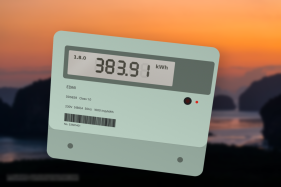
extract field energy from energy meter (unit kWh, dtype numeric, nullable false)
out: 383.91 kWh
